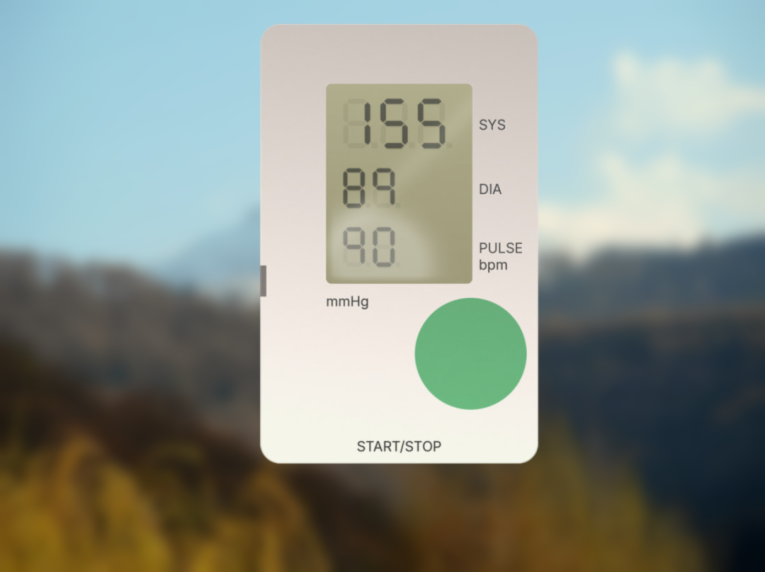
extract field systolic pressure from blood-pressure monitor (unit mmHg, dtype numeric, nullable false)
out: 155 mmHg
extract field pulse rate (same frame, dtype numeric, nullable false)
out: 90 bpm
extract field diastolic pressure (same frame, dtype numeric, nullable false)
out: 89 mmHg
